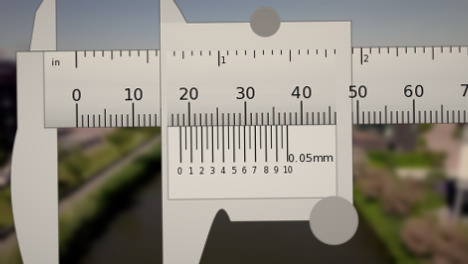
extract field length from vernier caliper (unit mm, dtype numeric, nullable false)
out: 18.4 mm
